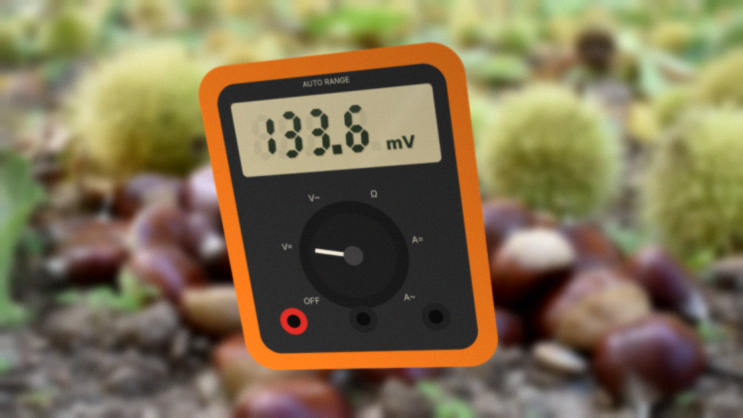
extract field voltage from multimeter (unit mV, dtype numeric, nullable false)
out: 133.6 mV
